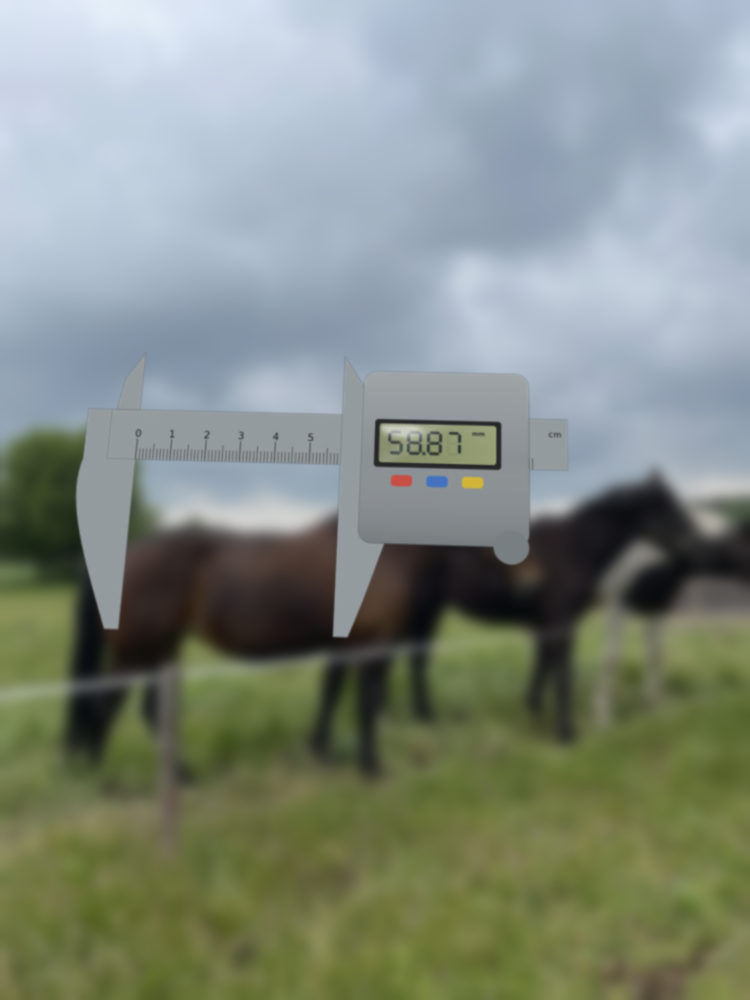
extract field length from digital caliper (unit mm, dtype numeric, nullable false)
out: 58.87 mm
